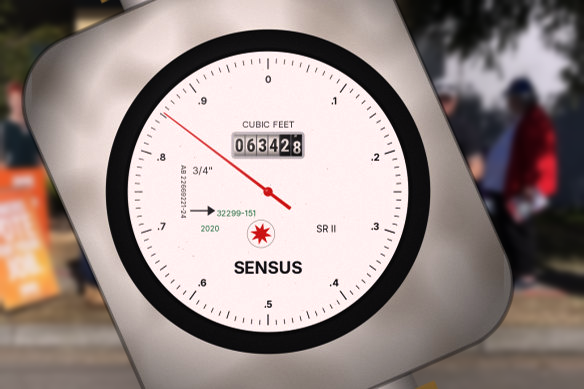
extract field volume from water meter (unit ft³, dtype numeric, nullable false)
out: 63427.85 ft³
